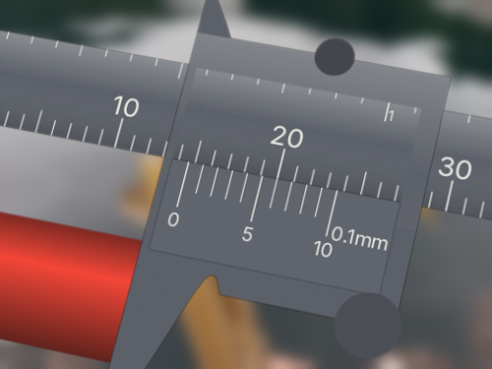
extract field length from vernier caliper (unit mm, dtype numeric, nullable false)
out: 14.6 mm
